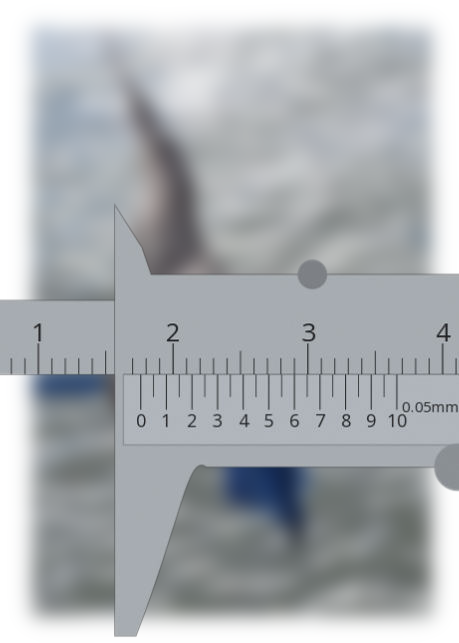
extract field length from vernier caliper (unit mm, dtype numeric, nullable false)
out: 17.6 mm
